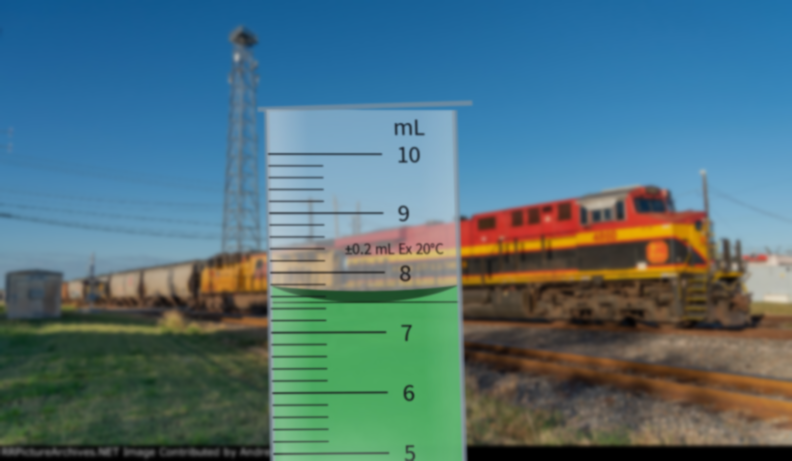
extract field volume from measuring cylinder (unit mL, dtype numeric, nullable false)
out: 7.5 mL
